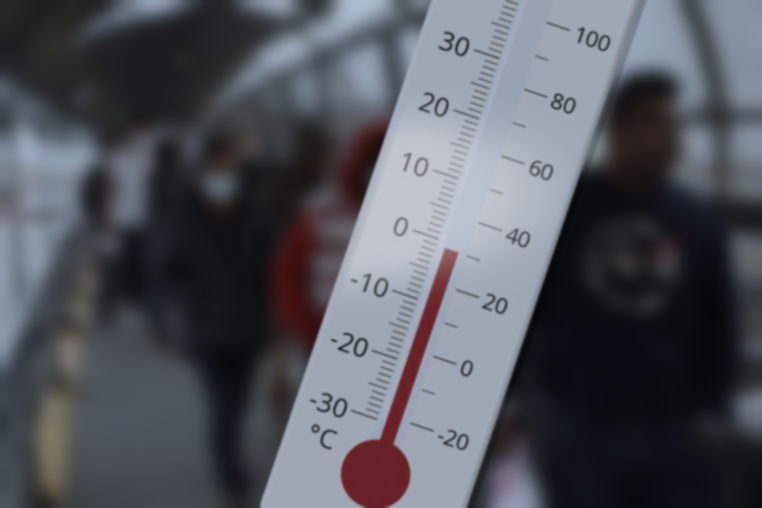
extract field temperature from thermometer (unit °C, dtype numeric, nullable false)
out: -1 °C
